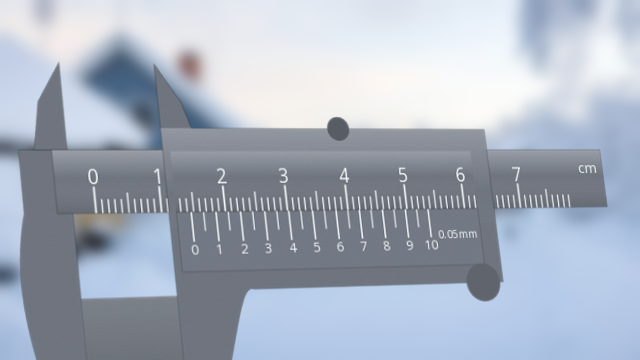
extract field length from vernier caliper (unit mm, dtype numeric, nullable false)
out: 14.6 mm
